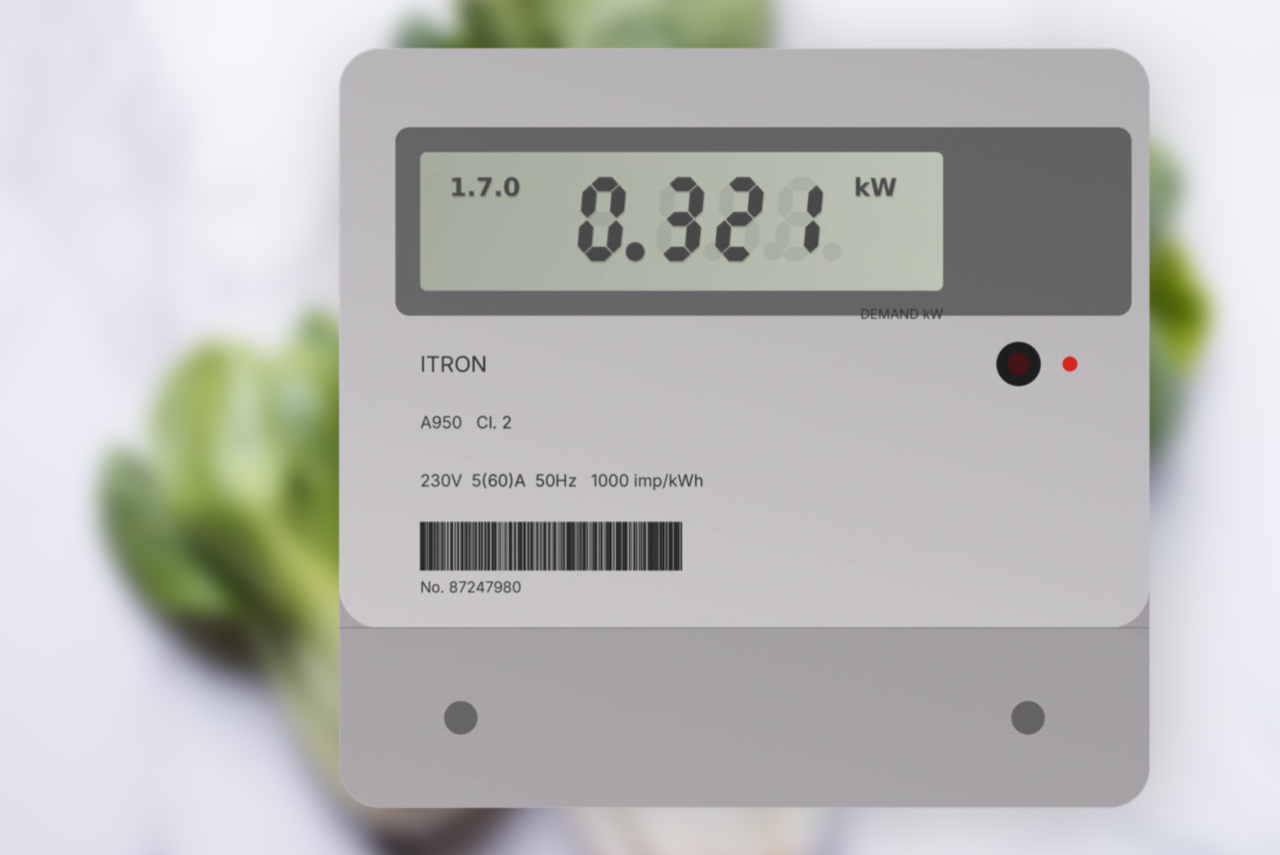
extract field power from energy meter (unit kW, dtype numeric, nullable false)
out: 0.321 kW
